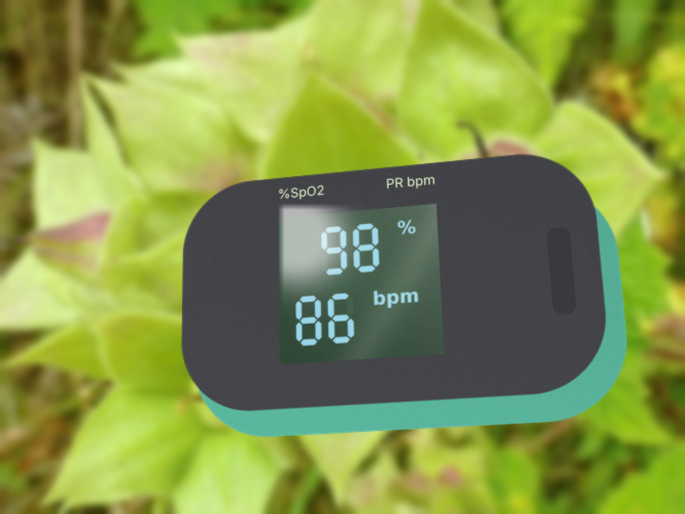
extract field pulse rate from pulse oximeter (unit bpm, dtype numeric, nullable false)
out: 86 bpm
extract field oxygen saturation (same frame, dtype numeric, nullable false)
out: 98 %
